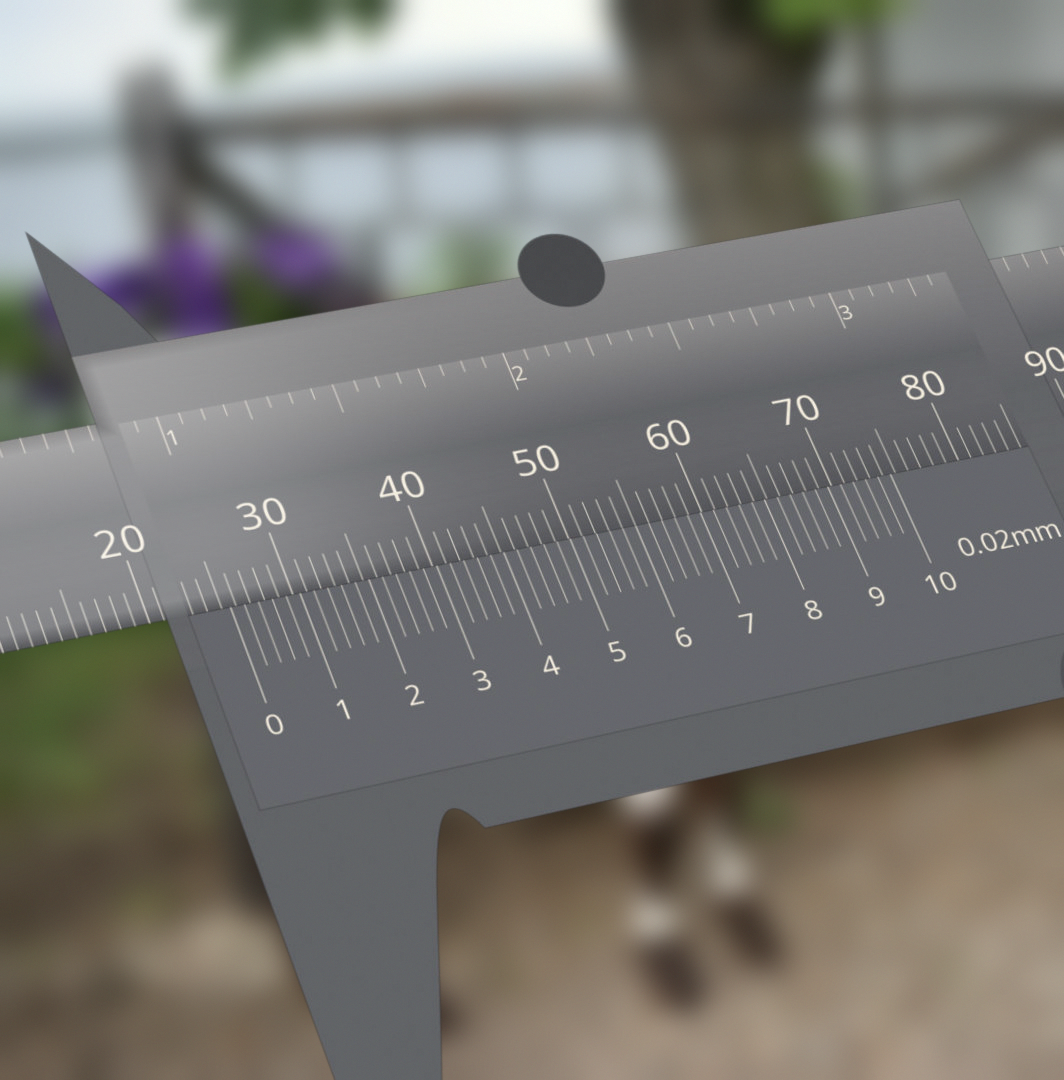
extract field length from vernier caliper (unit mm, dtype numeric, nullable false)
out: 25.6 mm
